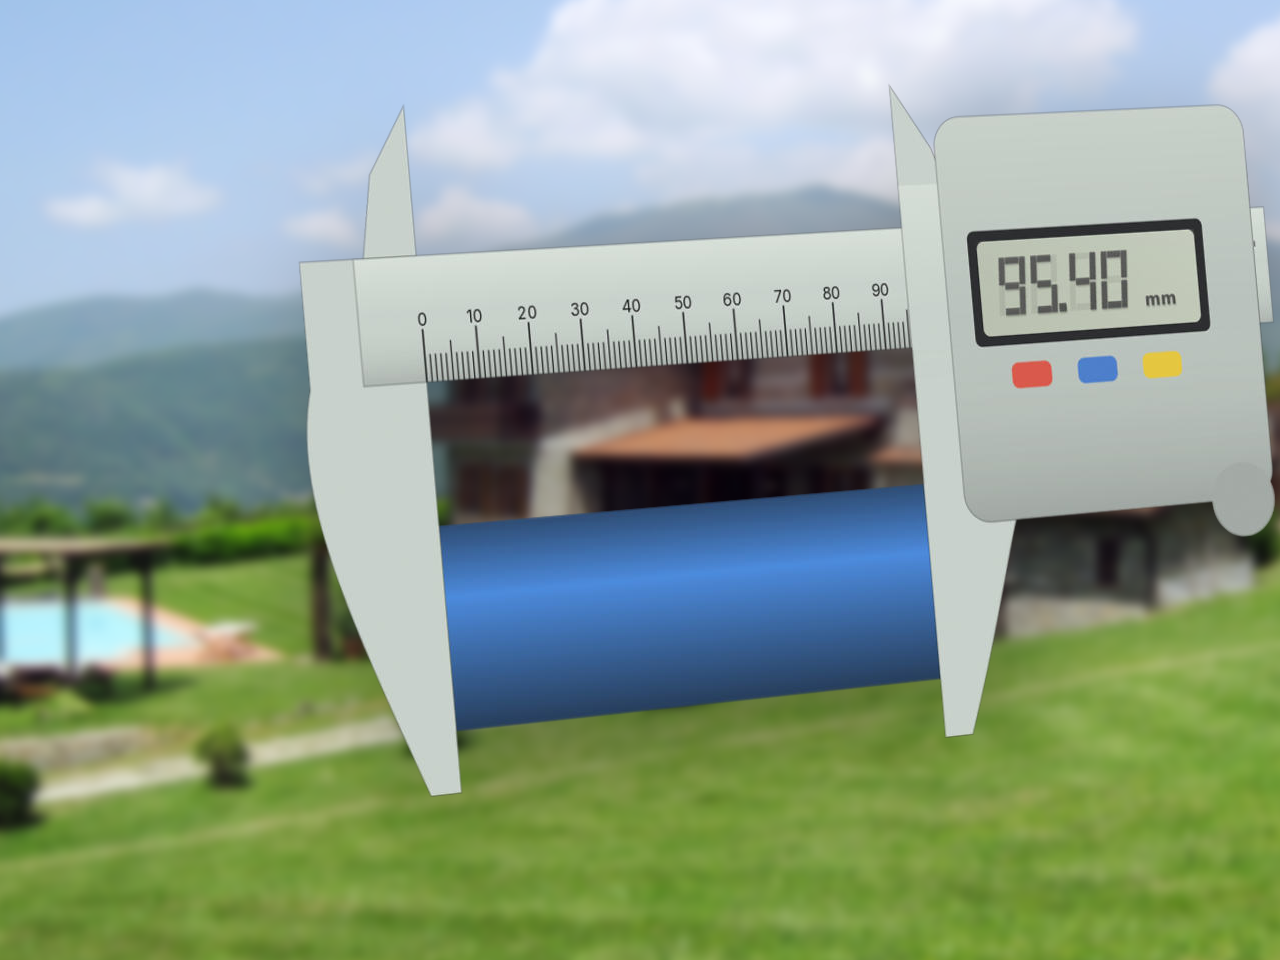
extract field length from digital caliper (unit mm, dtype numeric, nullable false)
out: 95.40 mm
